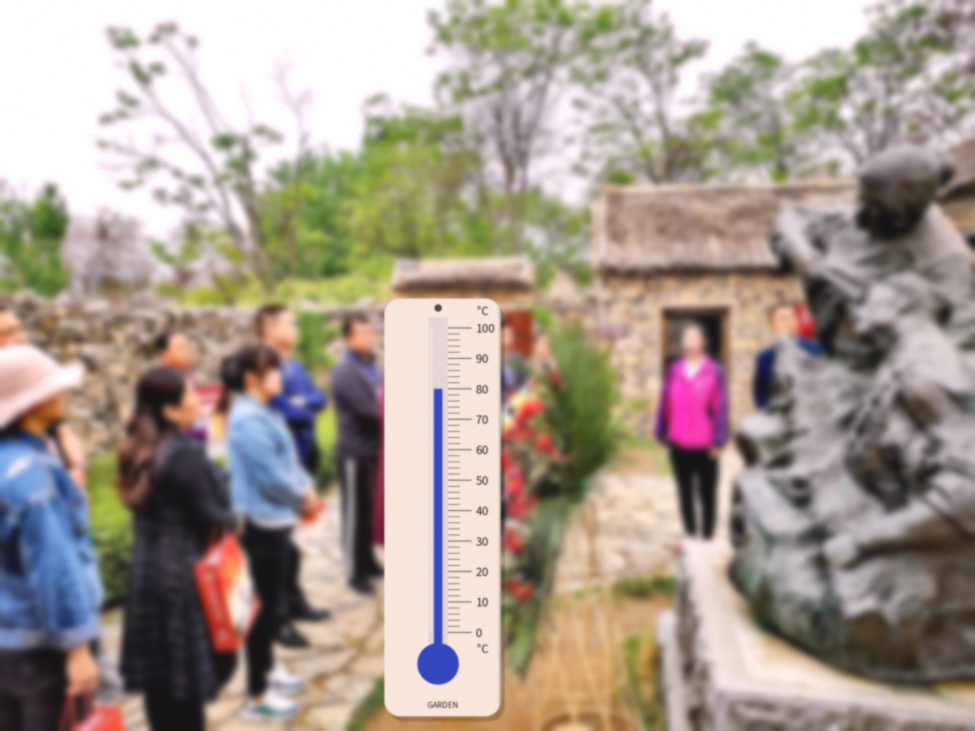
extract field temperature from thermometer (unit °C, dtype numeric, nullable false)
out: 80 °C
